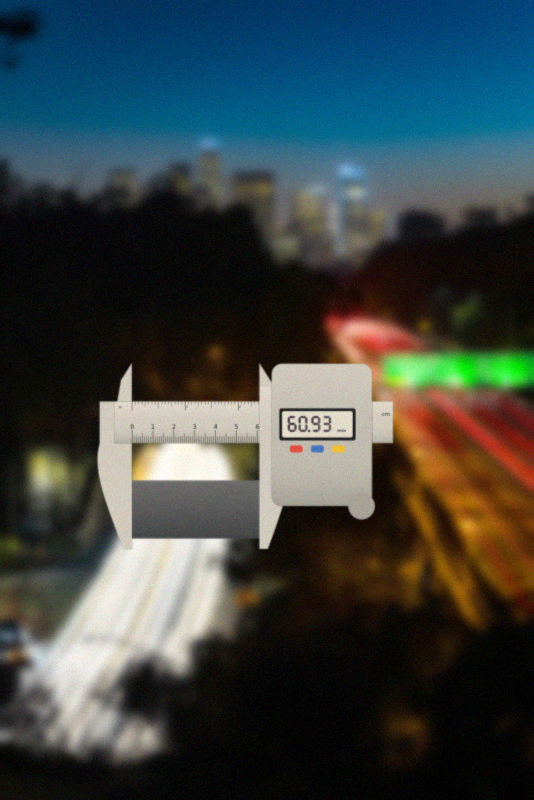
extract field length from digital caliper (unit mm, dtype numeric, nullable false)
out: 60.93 mm
